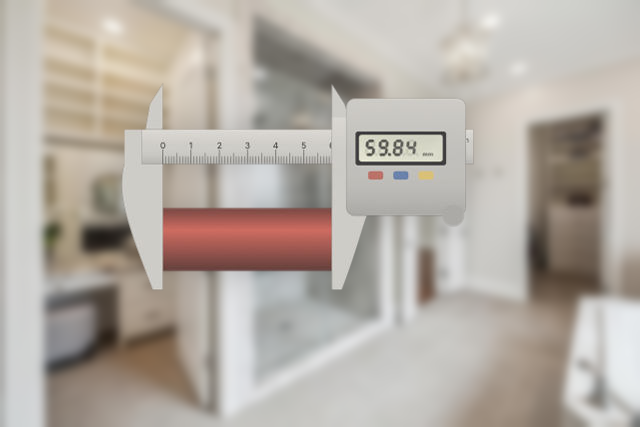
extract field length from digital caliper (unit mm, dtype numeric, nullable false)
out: 59.84 mm
